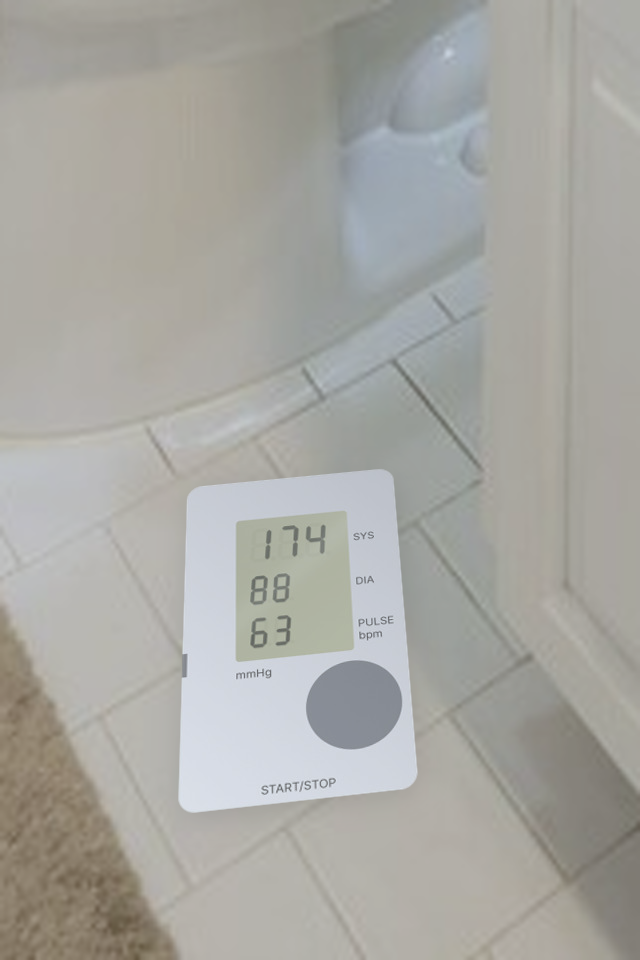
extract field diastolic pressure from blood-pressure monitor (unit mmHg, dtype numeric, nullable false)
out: 88 mmHg
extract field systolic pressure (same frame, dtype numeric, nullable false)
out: 174 mmHg
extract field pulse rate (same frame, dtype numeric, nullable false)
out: 63 bpm
